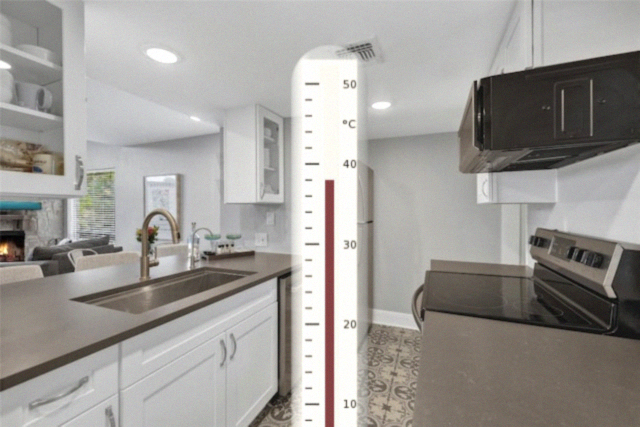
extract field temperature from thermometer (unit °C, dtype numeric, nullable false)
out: 38 °C
